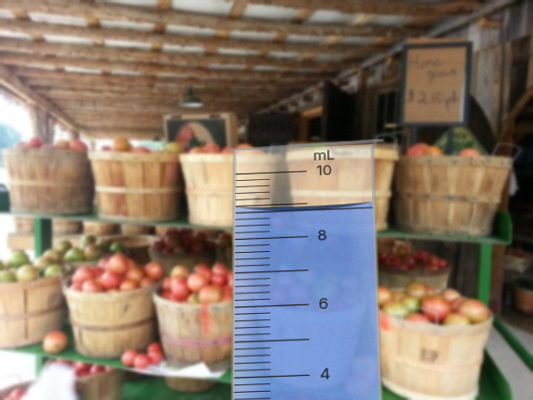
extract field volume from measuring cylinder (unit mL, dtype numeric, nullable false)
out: 8.8 mL
